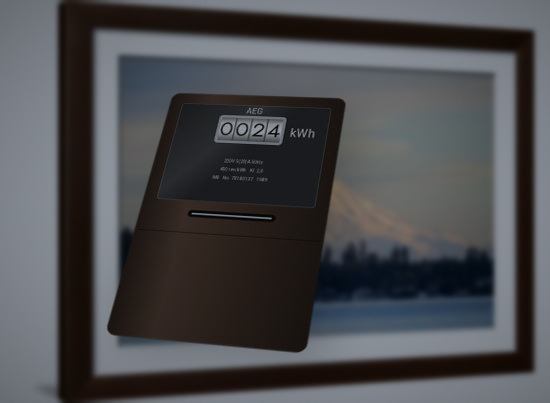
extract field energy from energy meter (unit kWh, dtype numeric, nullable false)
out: 24 kWh
